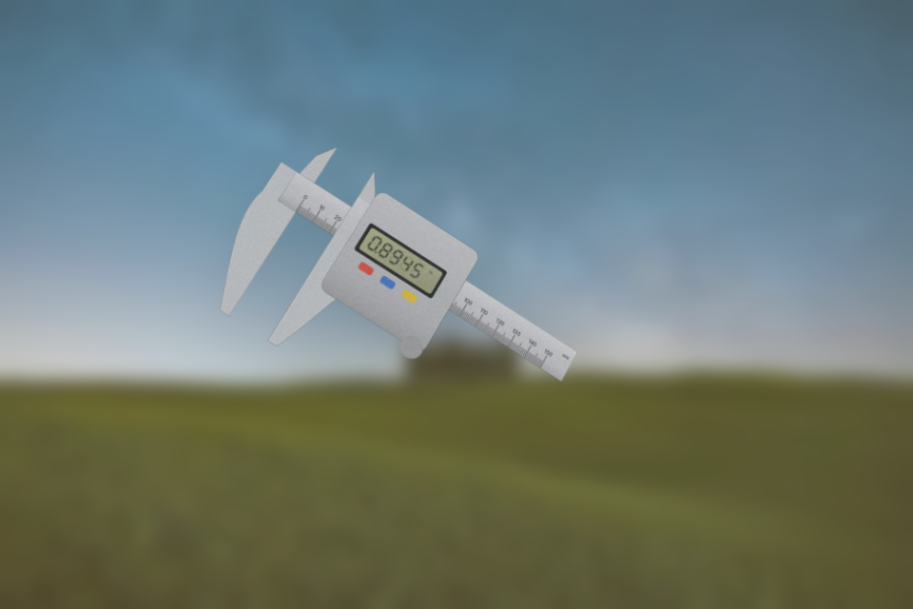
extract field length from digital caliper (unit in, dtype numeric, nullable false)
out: 0.8945 in
